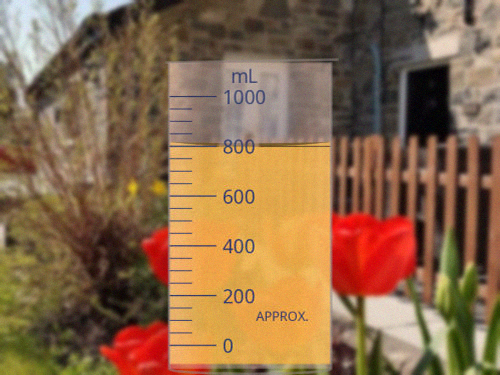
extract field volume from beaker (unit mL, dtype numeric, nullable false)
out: 800 mL
